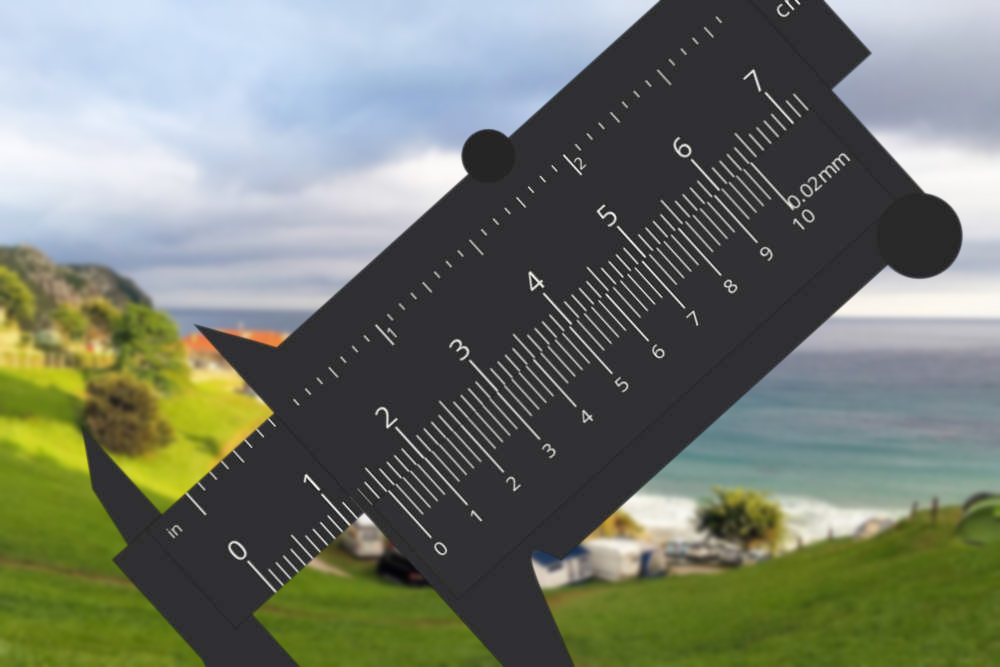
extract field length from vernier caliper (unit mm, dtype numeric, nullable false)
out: 15.2 mm
